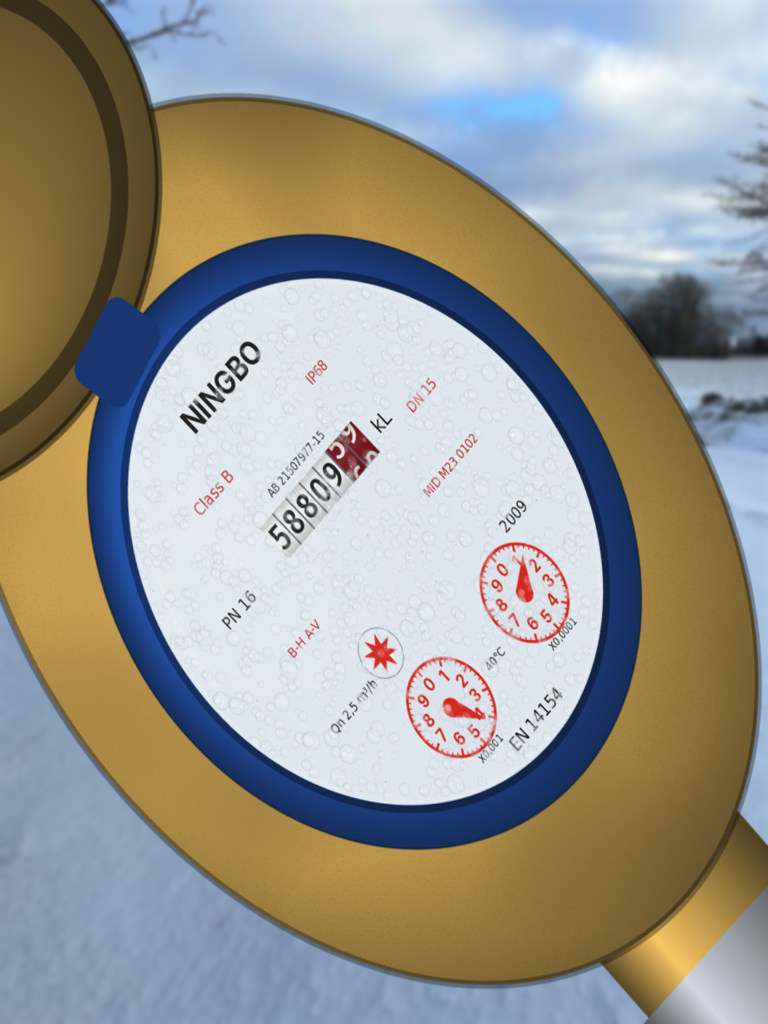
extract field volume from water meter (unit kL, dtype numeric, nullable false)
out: 58809.5941 kL
